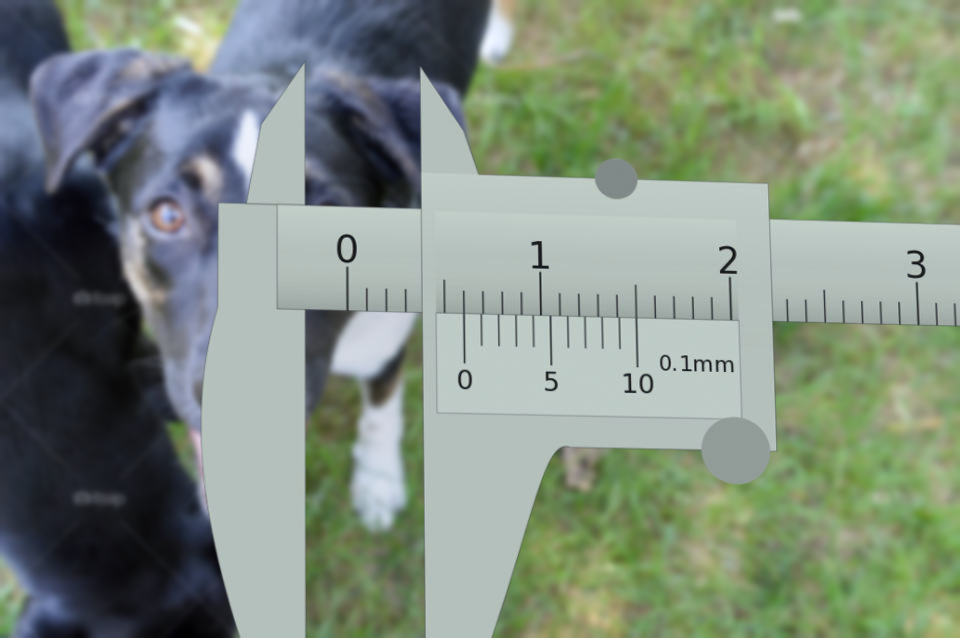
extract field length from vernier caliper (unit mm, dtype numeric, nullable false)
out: 6.0 mm
